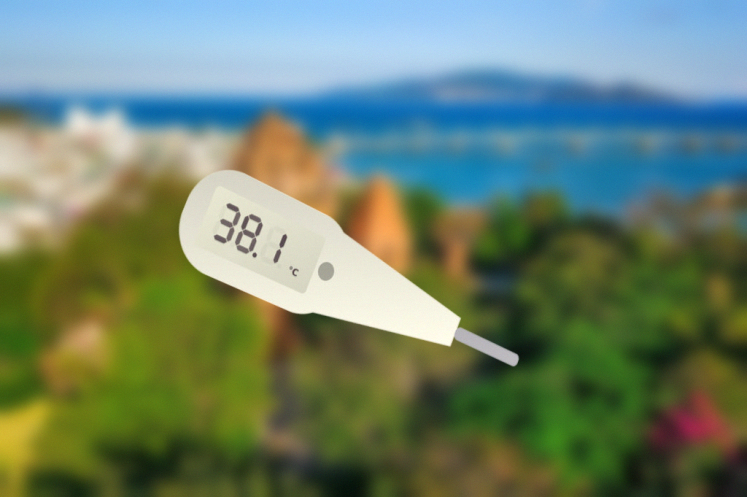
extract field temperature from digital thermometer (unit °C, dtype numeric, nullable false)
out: 38.1 °C
